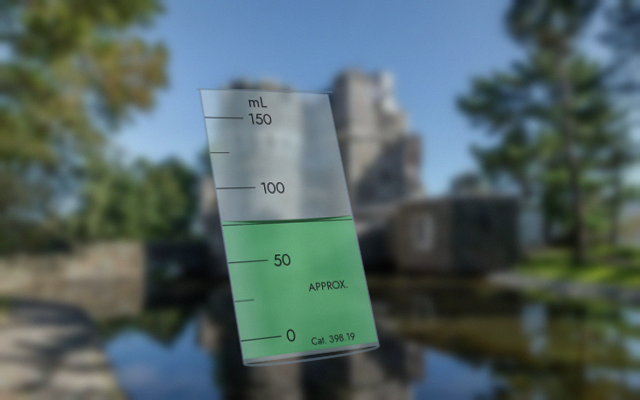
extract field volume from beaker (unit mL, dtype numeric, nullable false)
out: 75 mL
